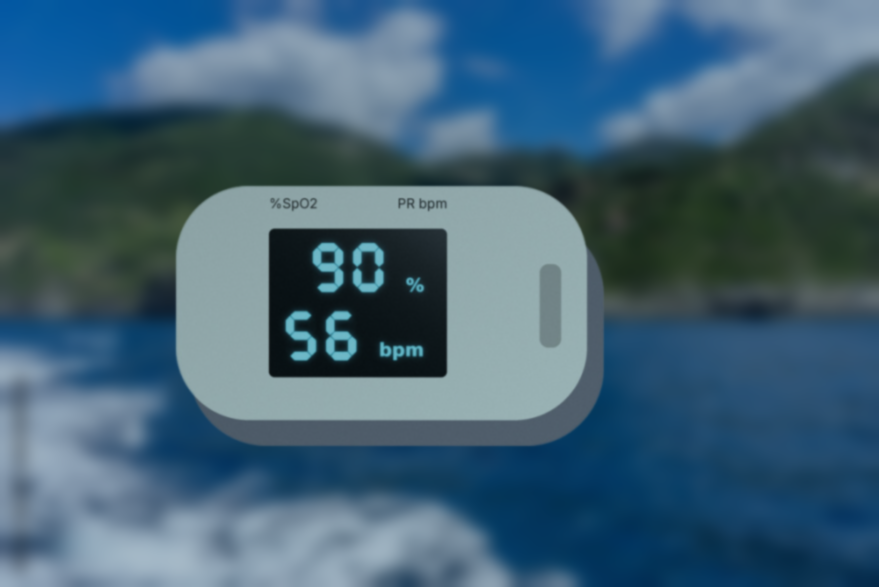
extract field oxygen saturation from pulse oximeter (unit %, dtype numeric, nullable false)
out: 90 %
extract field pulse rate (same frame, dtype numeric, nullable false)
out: 56 bpm
